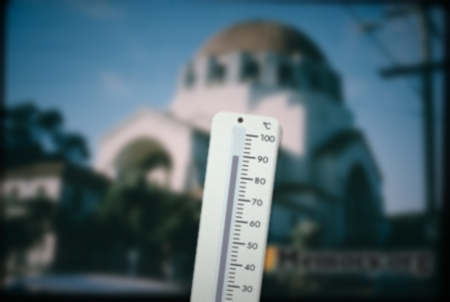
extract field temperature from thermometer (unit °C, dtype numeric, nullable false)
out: 90 °C
